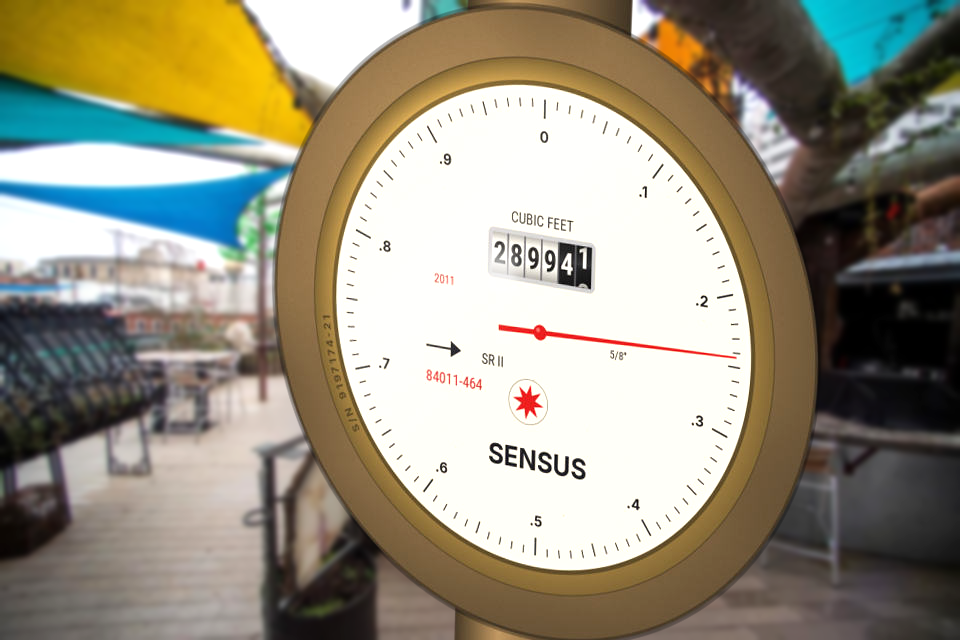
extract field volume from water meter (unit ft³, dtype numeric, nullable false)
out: 289941.24 ft³
